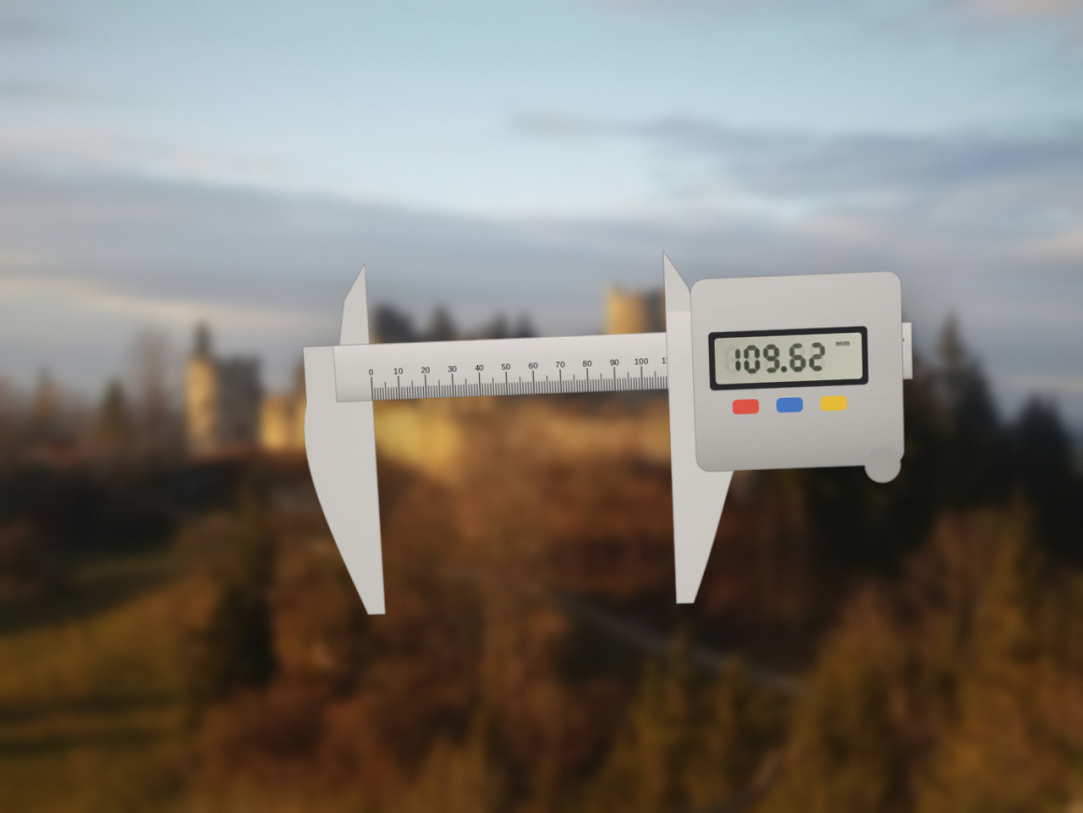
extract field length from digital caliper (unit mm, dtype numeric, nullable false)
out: 109.62 mm
